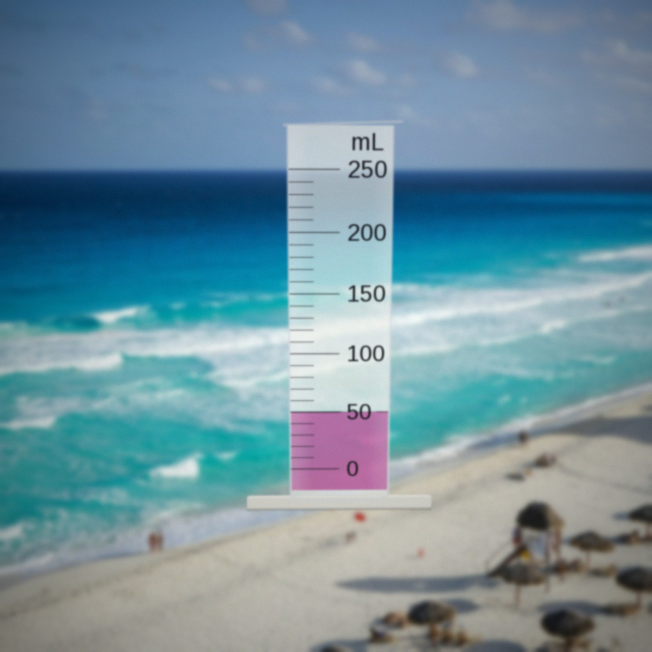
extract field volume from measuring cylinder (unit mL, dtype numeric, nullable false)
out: 50 mL
